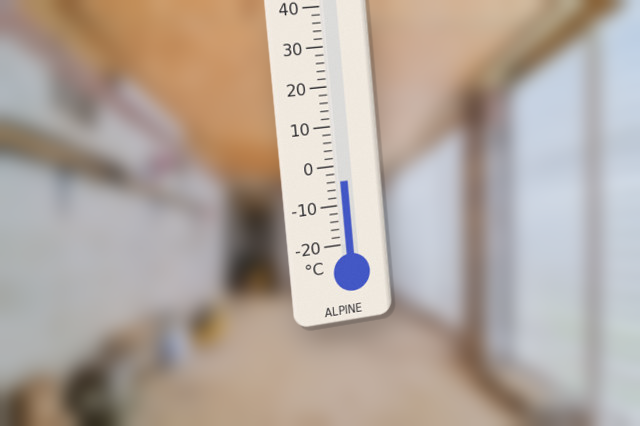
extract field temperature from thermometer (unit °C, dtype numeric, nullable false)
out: -4 °C
